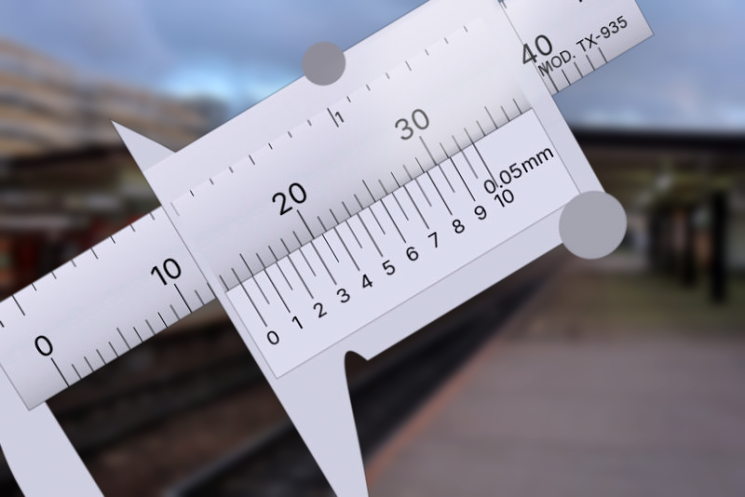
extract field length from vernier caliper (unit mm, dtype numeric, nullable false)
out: 14.0 mm
